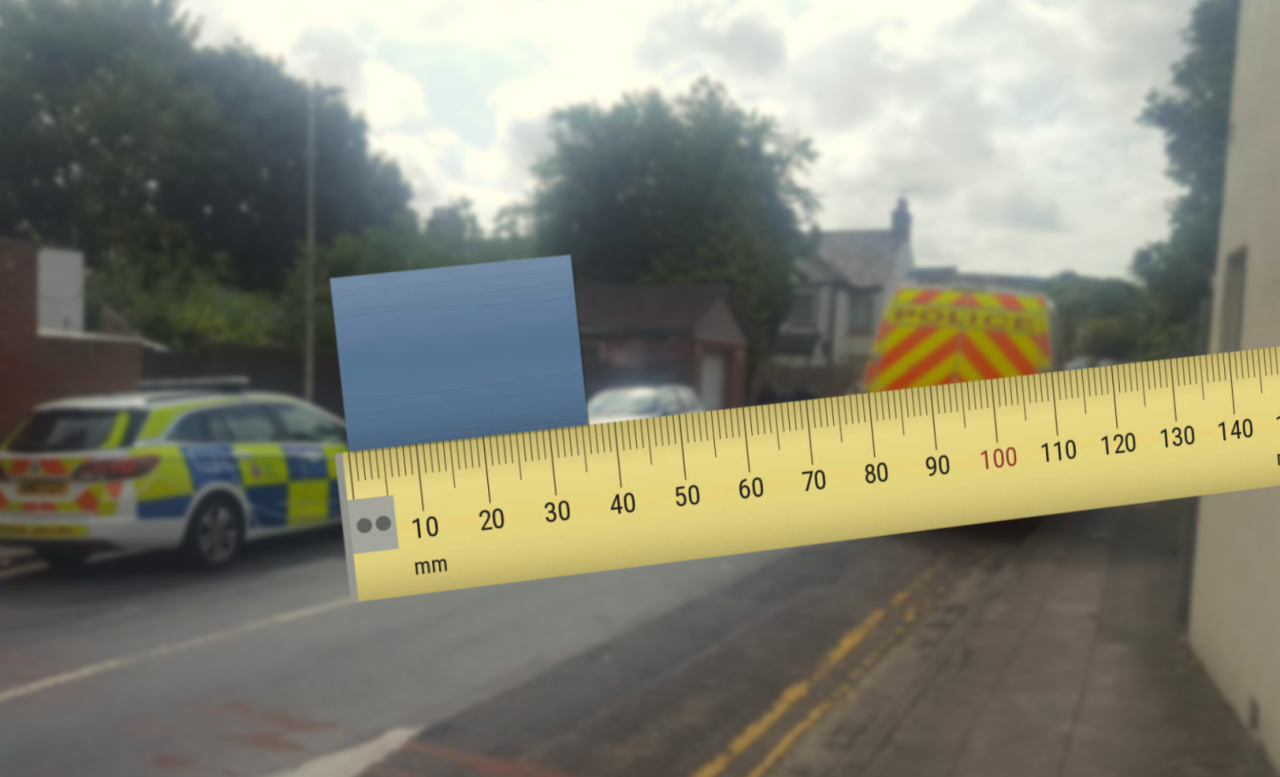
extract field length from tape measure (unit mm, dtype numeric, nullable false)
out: 36 mm
